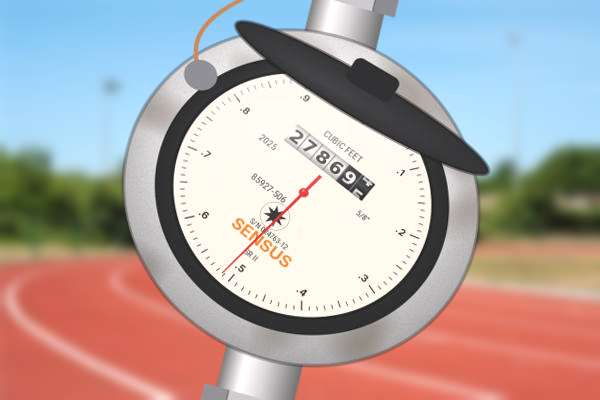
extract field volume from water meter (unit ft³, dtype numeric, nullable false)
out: 278694.51 ft³
